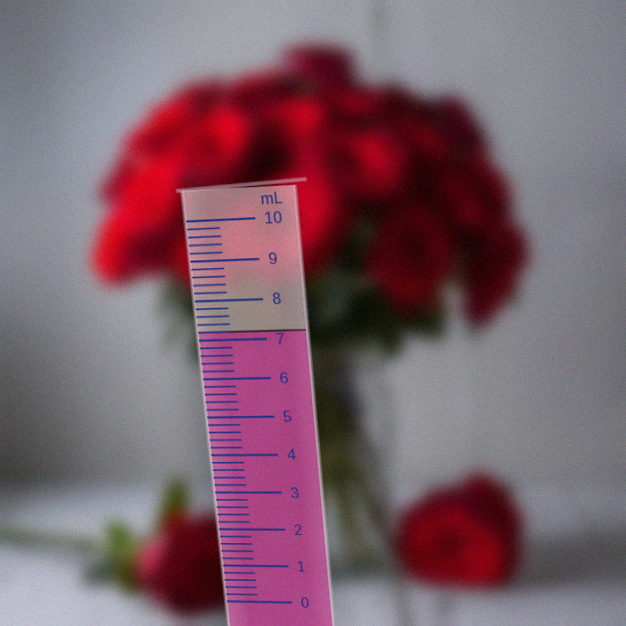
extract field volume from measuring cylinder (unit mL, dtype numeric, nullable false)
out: 7.2 mL
